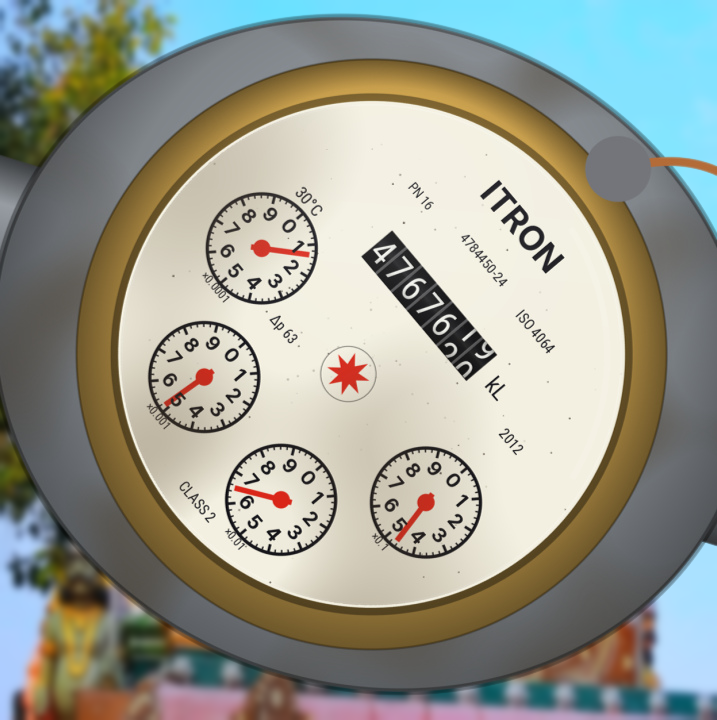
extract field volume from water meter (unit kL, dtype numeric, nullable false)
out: 4767619.4651 kL
